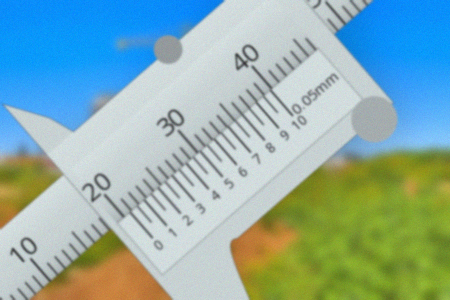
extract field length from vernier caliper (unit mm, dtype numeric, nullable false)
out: 20.8 mm
